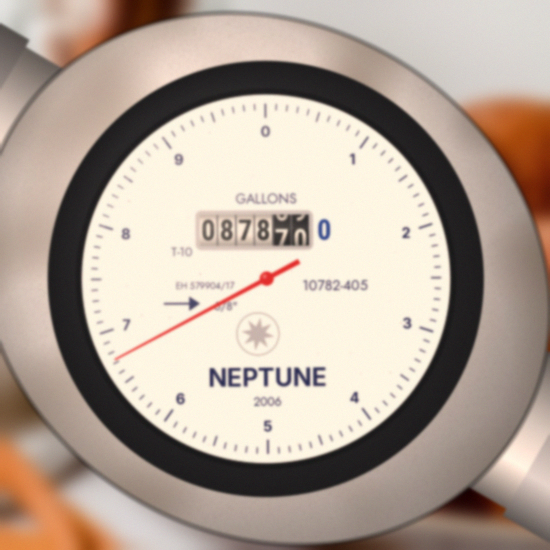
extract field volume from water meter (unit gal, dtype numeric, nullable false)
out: 878696.7 gal
